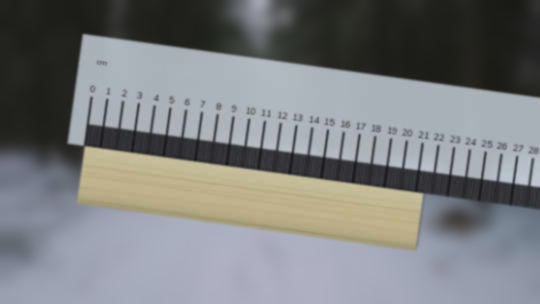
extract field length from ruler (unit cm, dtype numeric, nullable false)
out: 21.5 cm
